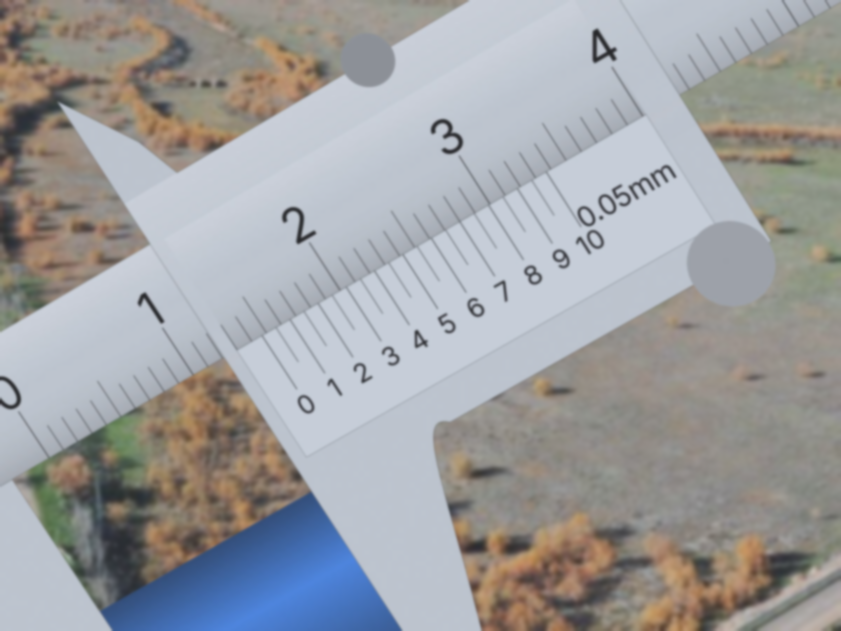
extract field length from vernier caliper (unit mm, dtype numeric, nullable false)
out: 14.7 mm
